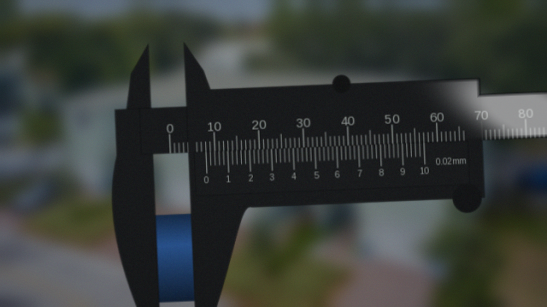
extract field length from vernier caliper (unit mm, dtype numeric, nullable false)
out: 8.0 mm
